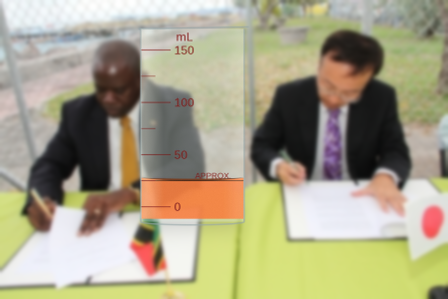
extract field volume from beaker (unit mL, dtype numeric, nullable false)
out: 25 mL
